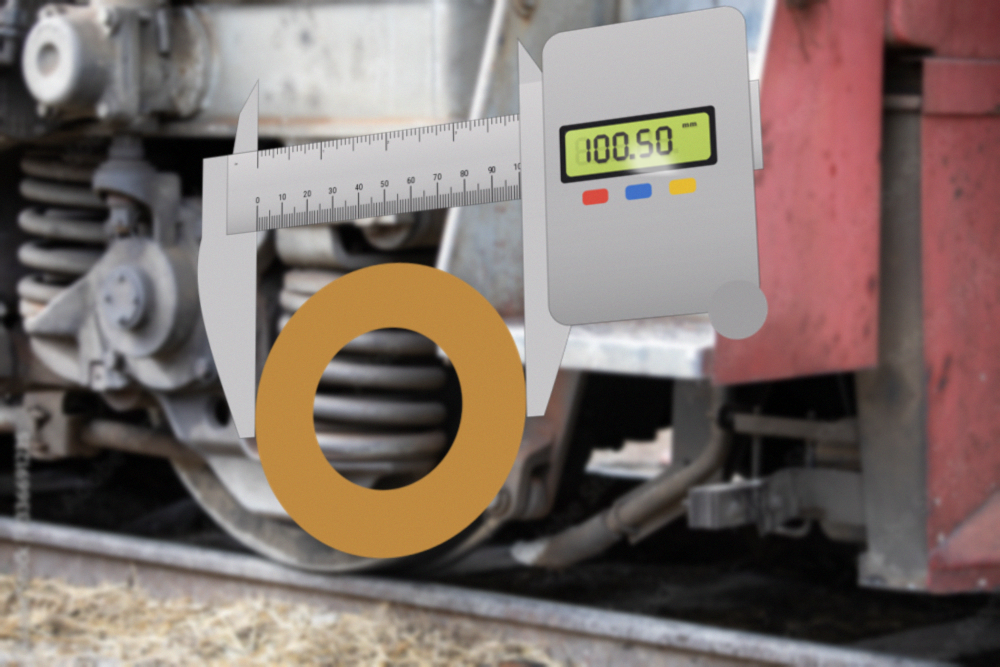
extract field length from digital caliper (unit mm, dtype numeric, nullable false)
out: 100.50 mm
